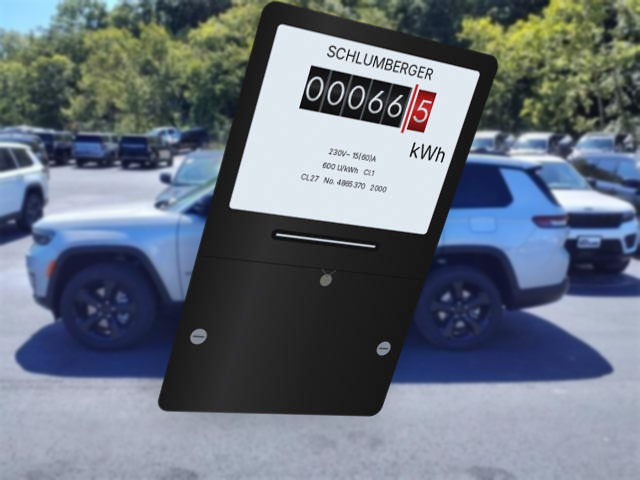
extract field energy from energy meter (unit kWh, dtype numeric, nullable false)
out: 66.5 kWh
